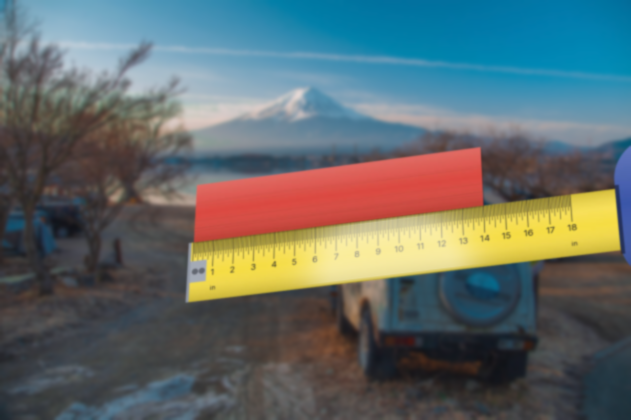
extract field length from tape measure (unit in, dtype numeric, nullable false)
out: 14 in
